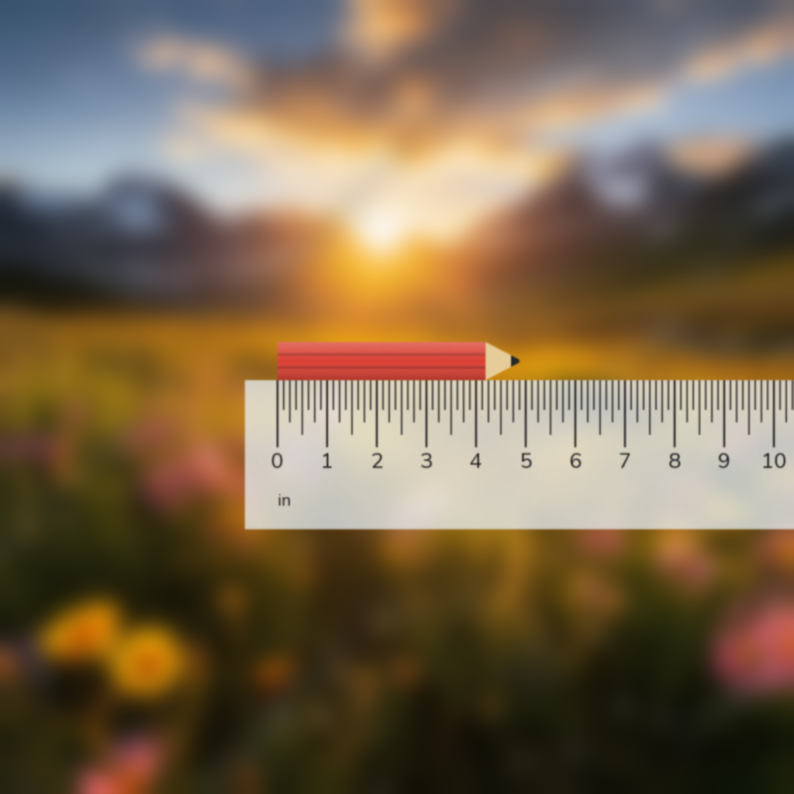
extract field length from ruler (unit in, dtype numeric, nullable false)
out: 4.875 in
